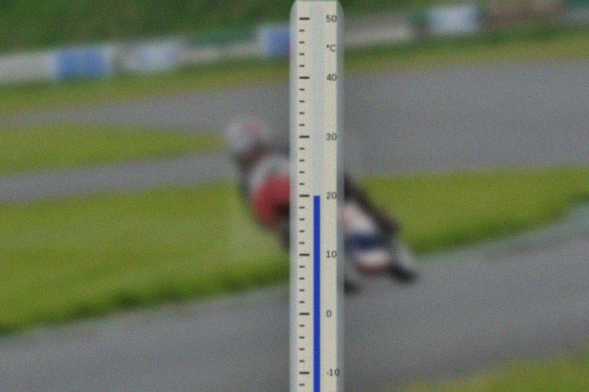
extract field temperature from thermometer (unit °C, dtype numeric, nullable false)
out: 20 °C
